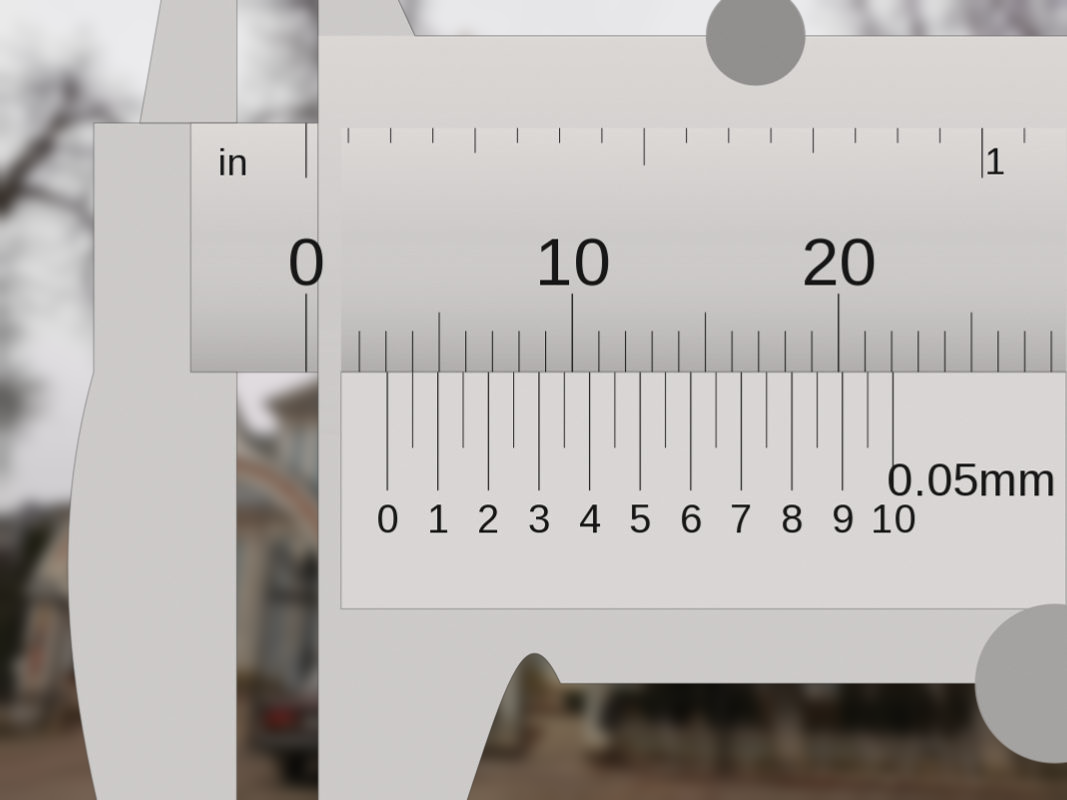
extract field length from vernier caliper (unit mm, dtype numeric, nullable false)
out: 3.05 mm
